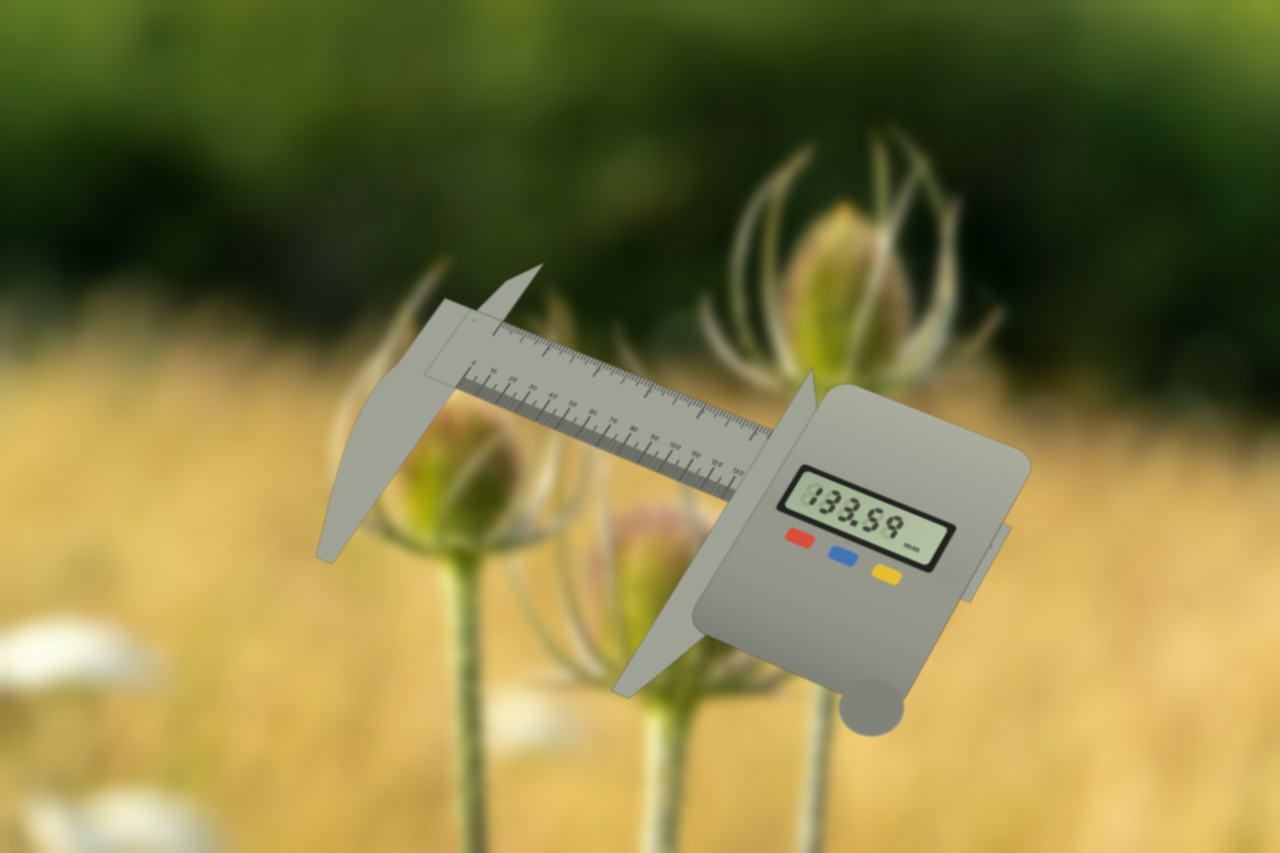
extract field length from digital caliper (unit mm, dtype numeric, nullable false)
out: 133.59 mm
